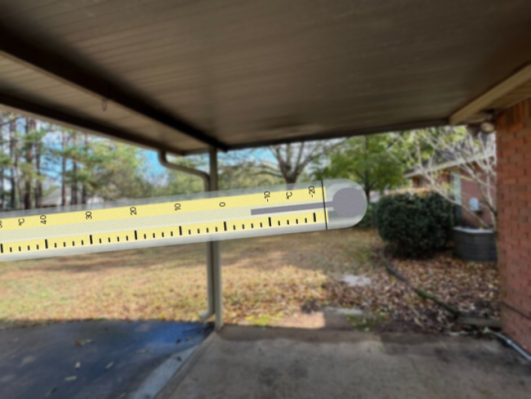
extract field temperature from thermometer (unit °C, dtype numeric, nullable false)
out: -6 °C
